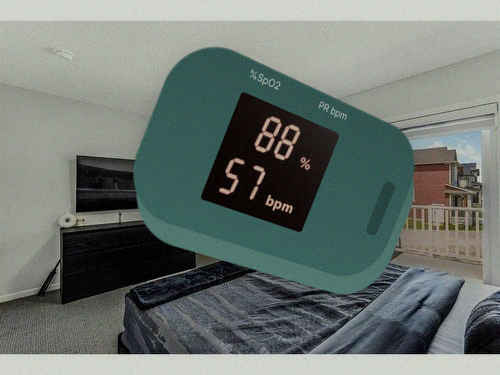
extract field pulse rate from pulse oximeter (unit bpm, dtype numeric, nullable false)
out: 57 bpm
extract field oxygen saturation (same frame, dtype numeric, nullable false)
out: 88 %
